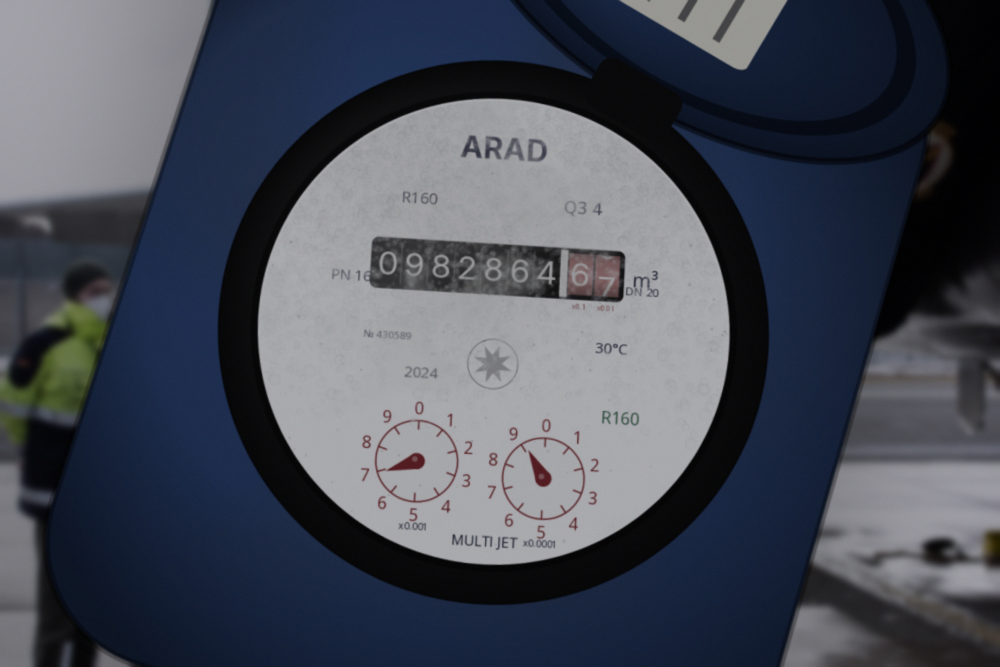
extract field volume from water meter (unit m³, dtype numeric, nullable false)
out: 982864.6669 m³
